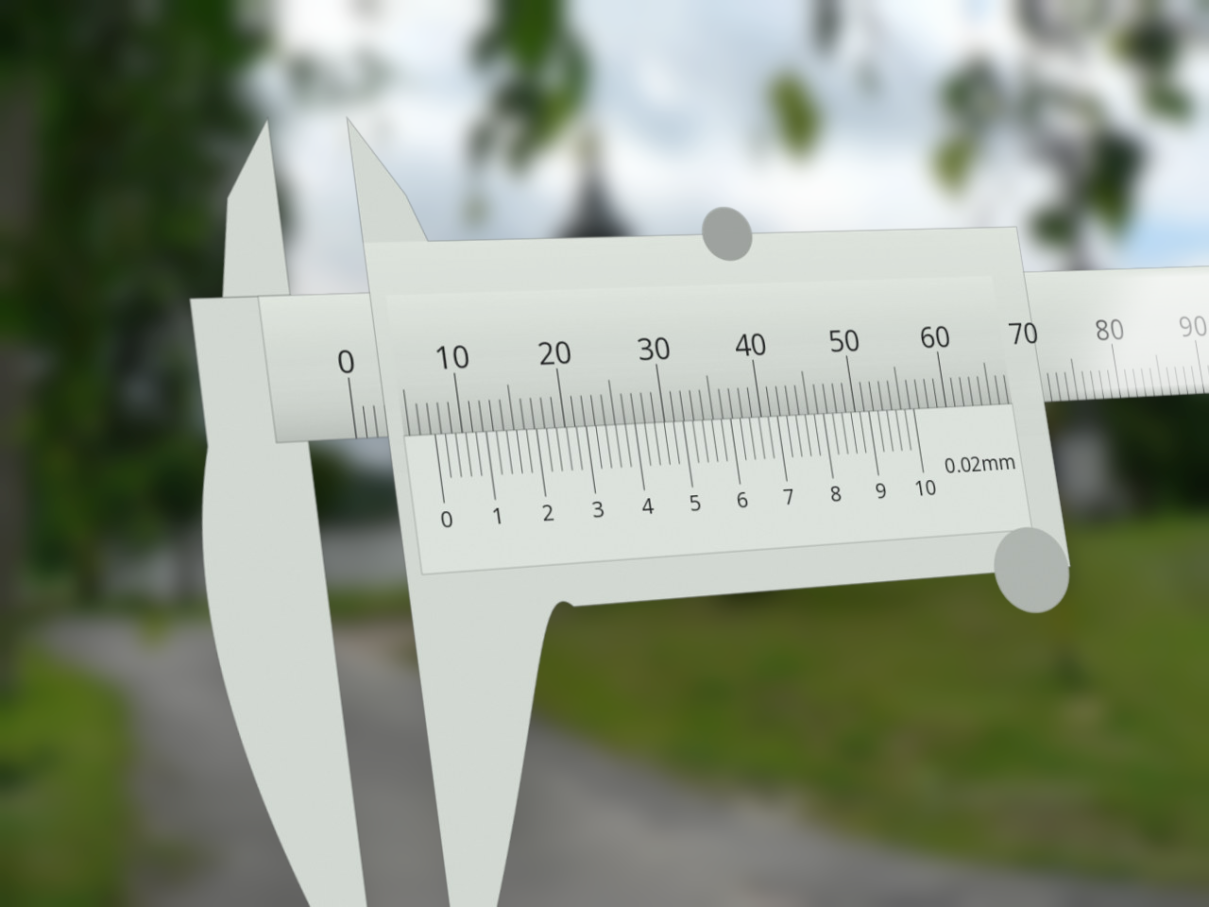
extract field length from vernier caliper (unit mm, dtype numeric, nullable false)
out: 7.4 mm
